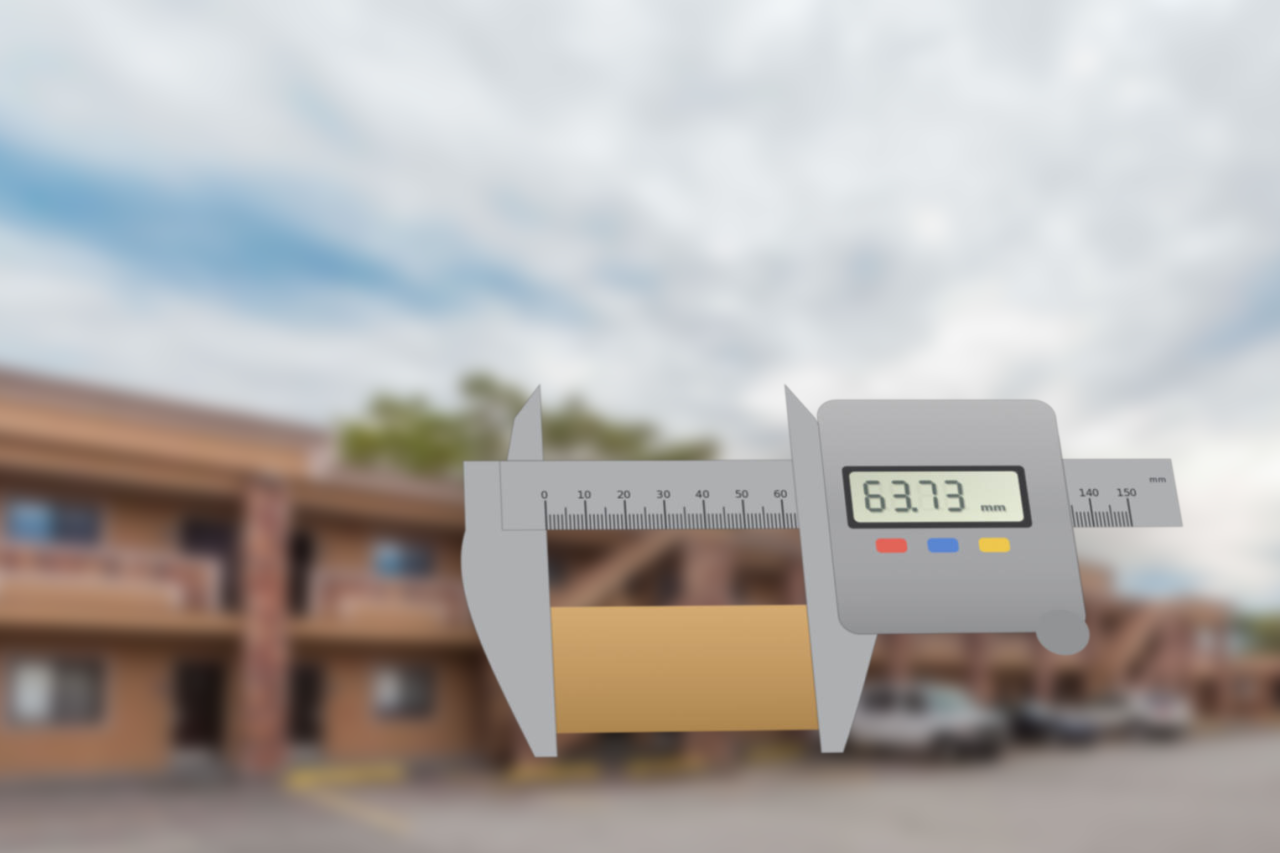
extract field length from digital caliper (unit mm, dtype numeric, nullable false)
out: 63.73 mm
